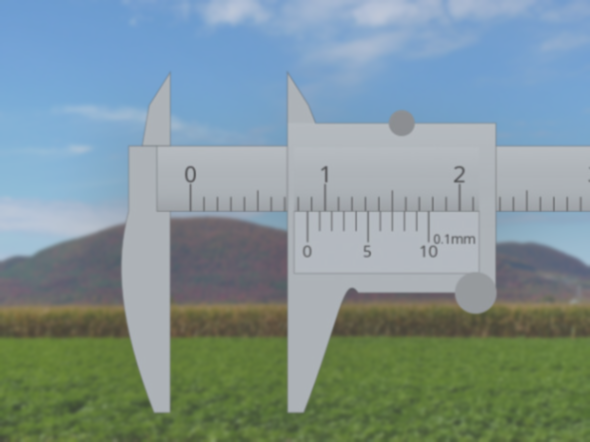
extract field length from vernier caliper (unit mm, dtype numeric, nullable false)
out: 8.7 mm
